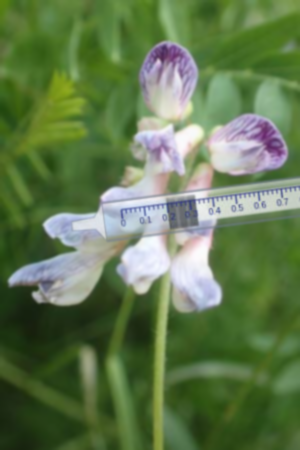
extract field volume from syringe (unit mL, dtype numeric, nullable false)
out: 0.2 mL
